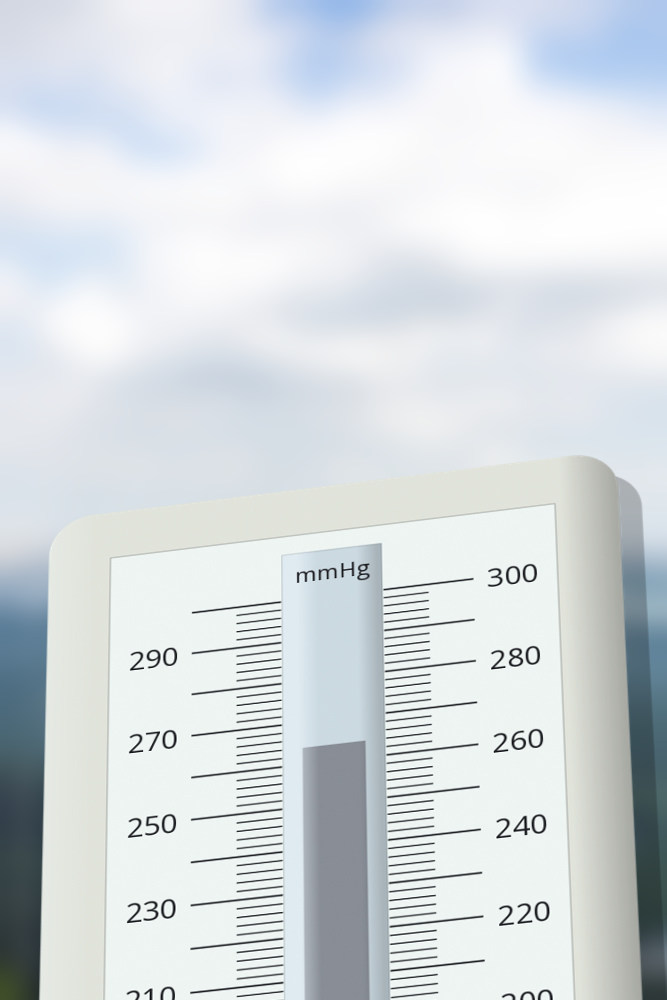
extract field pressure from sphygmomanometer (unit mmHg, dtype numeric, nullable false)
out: 264 mmHg
